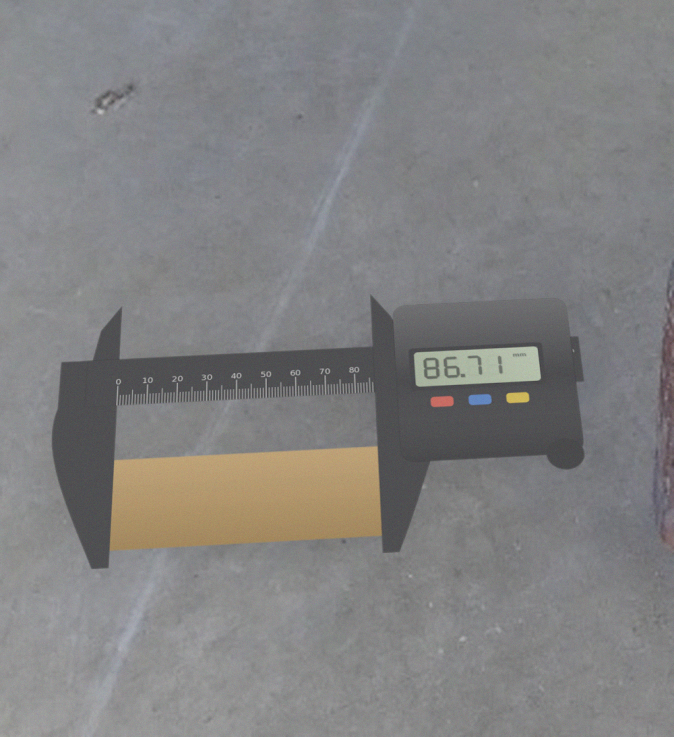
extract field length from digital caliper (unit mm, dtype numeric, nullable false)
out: 86.71 mm
